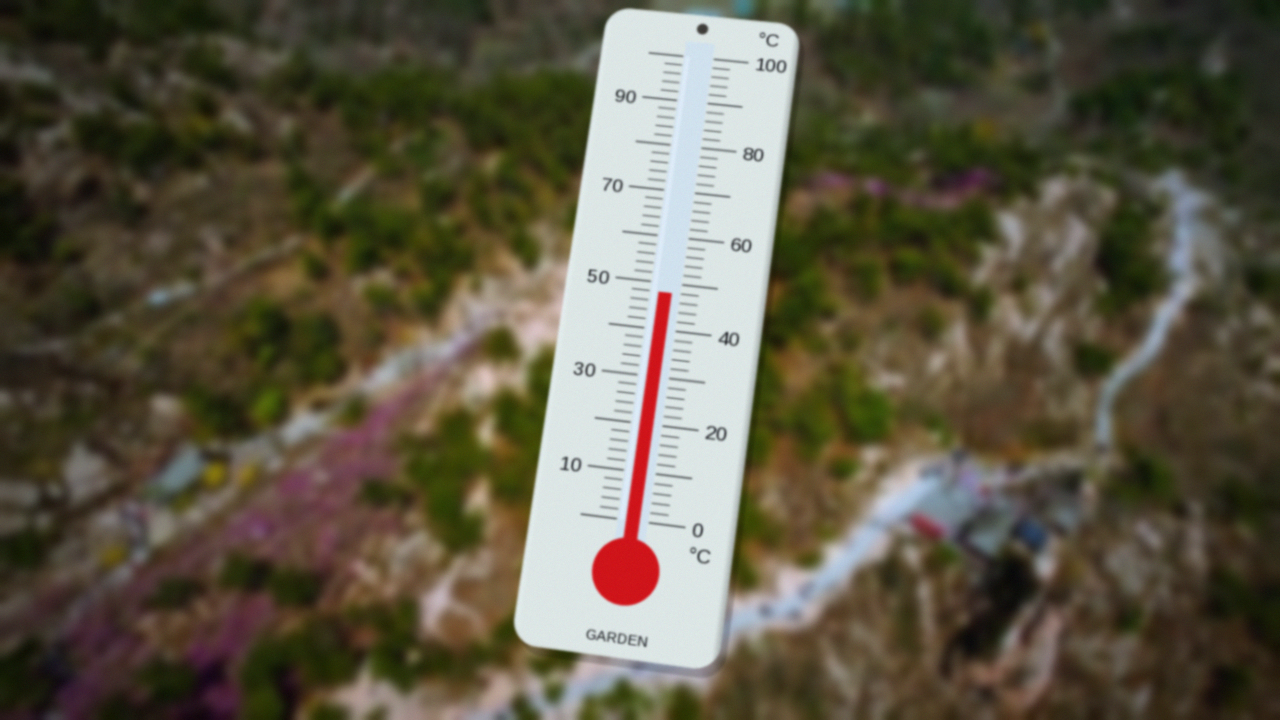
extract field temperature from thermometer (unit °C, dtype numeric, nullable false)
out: 48 °C
